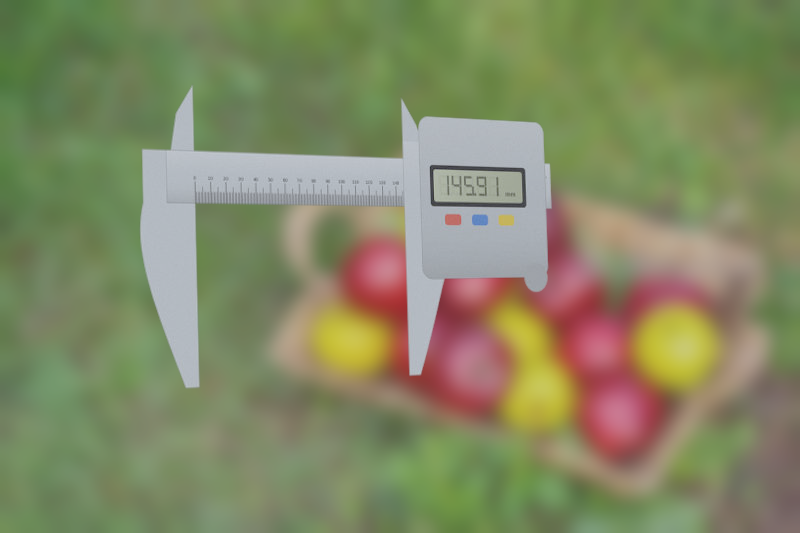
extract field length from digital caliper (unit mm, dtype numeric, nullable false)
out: 145.91 mm
